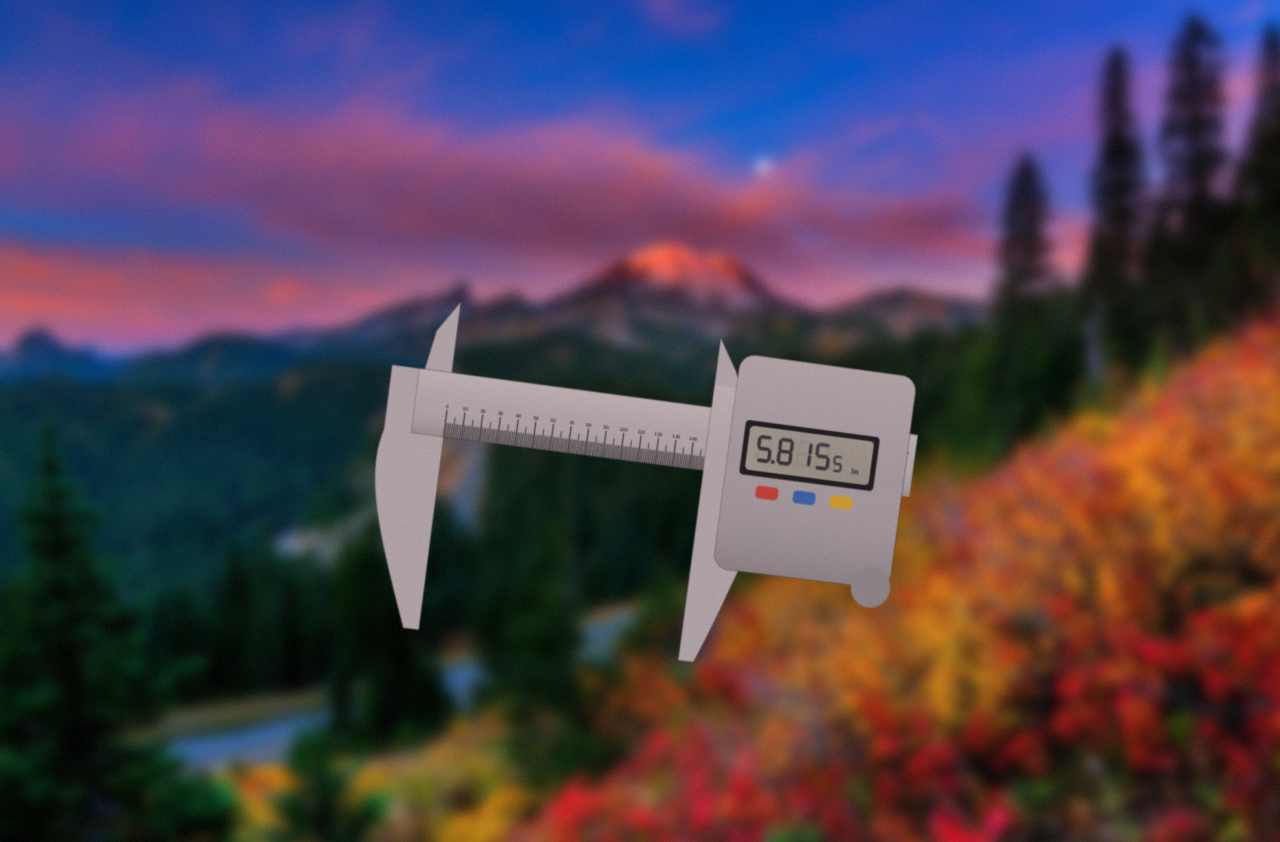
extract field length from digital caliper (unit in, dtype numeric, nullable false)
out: 5.8155 in
